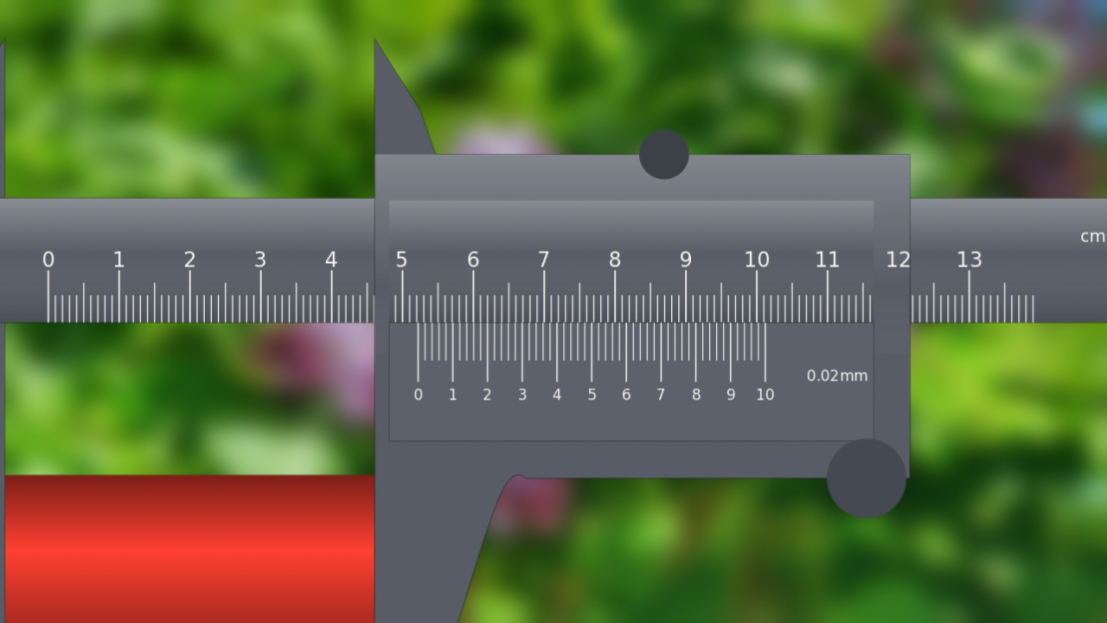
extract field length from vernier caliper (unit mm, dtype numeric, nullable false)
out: 52.2 mm
